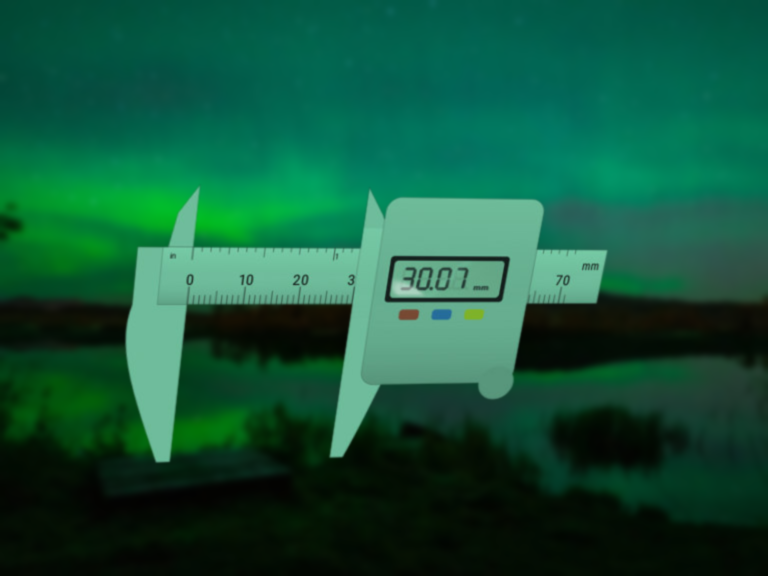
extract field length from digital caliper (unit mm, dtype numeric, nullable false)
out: 30.07 mm
